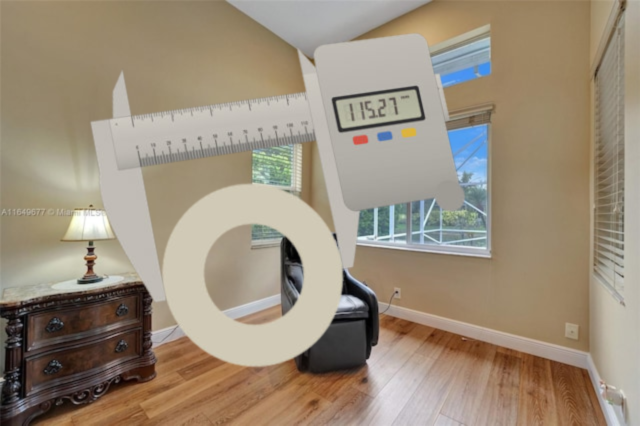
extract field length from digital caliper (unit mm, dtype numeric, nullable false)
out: 115.27 mm
